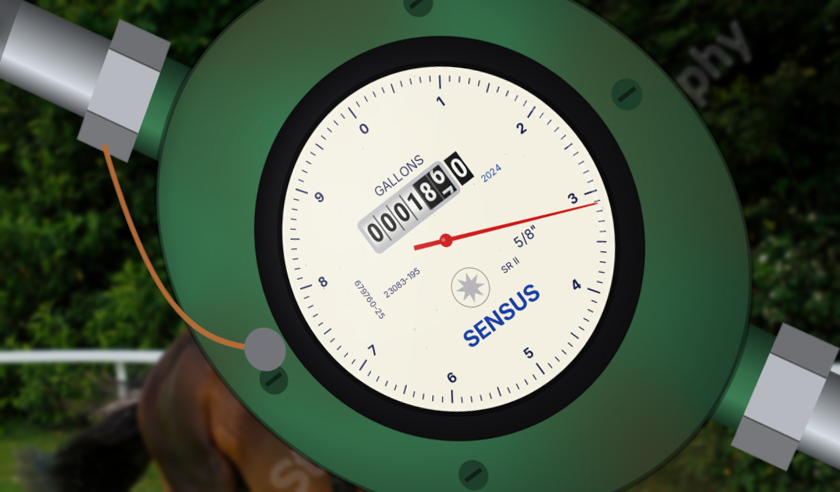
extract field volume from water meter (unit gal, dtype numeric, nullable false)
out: 1863.1 gal
